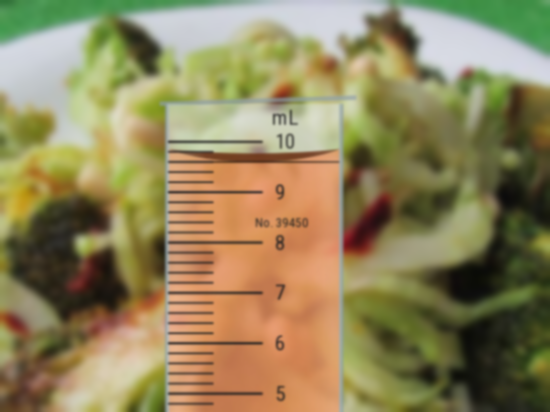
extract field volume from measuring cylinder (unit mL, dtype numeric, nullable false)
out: 9.6 mL
